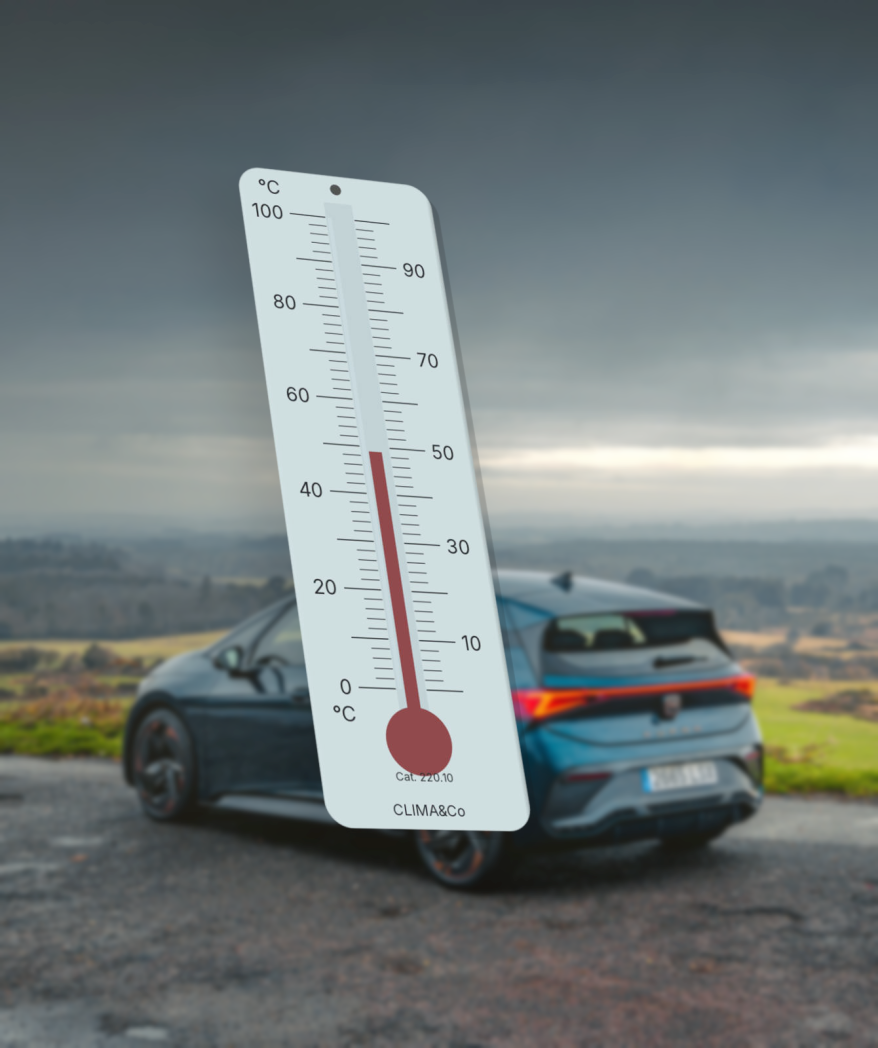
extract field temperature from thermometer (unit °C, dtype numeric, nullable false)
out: 49 °C
